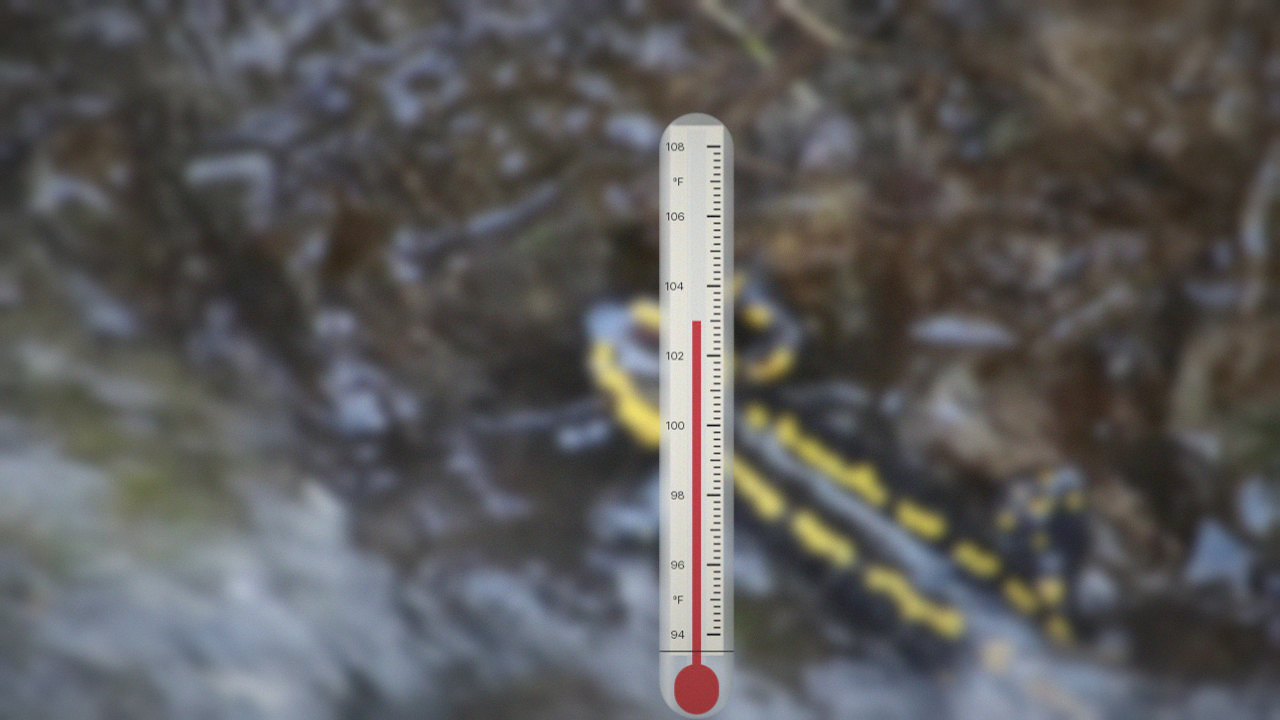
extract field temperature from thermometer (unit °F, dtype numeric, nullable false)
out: 103 °F
